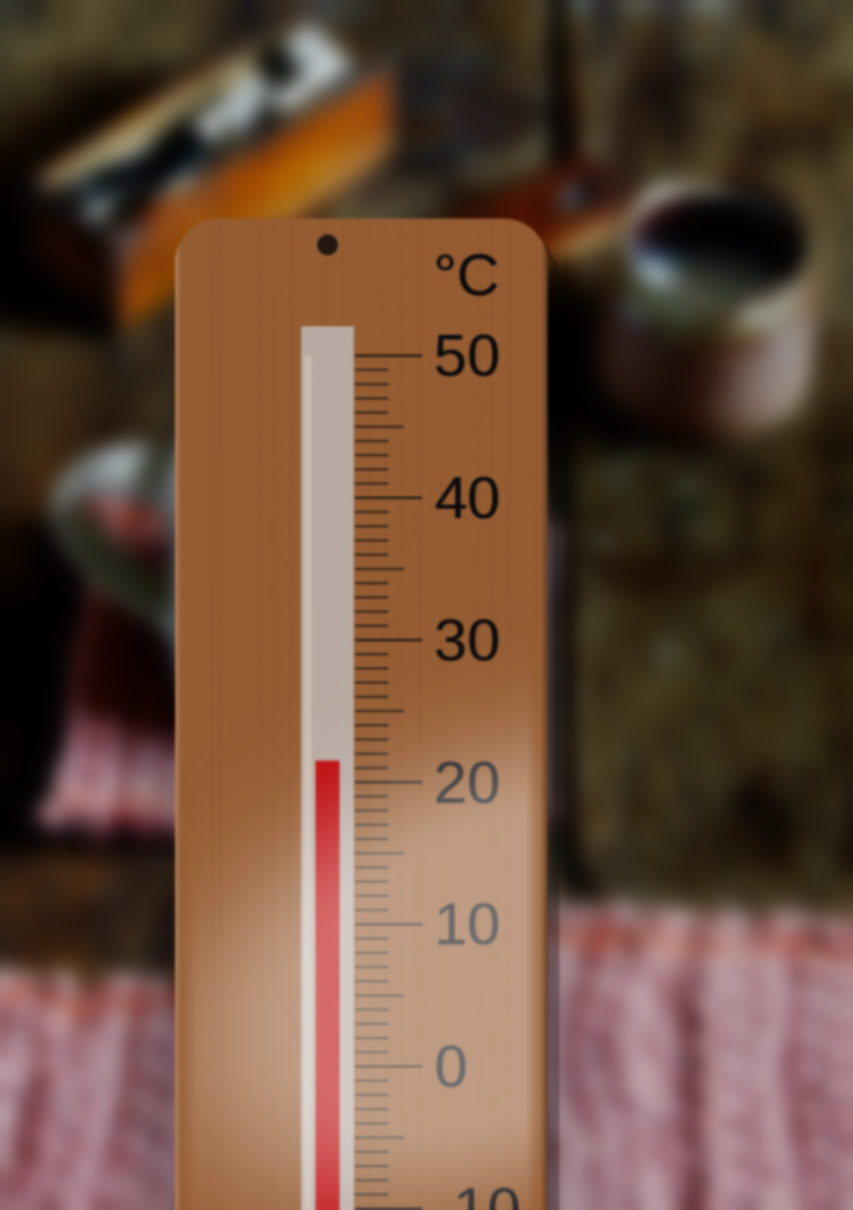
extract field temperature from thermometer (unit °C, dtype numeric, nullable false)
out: 21.5 °C
